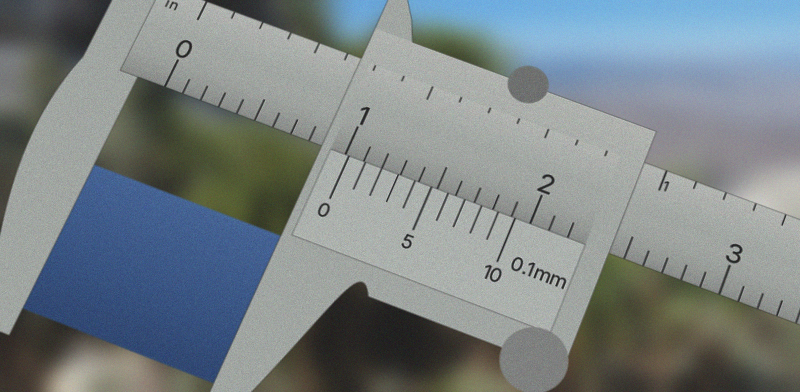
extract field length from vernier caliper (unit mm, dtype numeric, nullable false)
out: 10.2 mm
